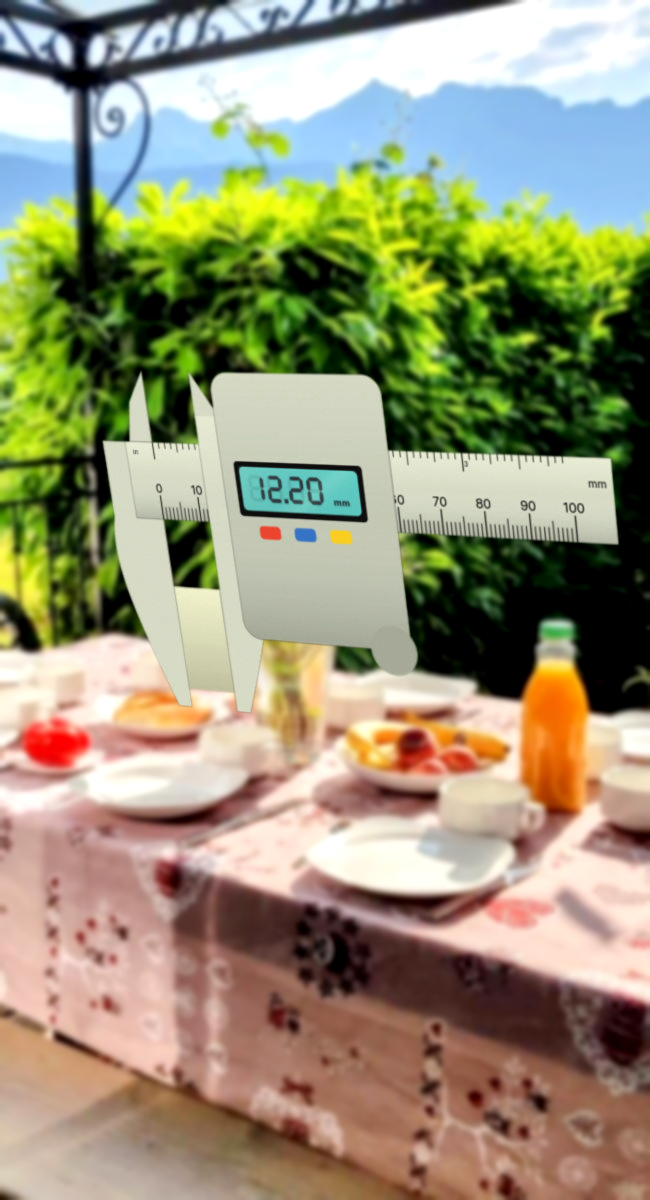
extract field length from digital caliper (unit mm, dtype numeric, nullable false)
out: 12.20 mm
